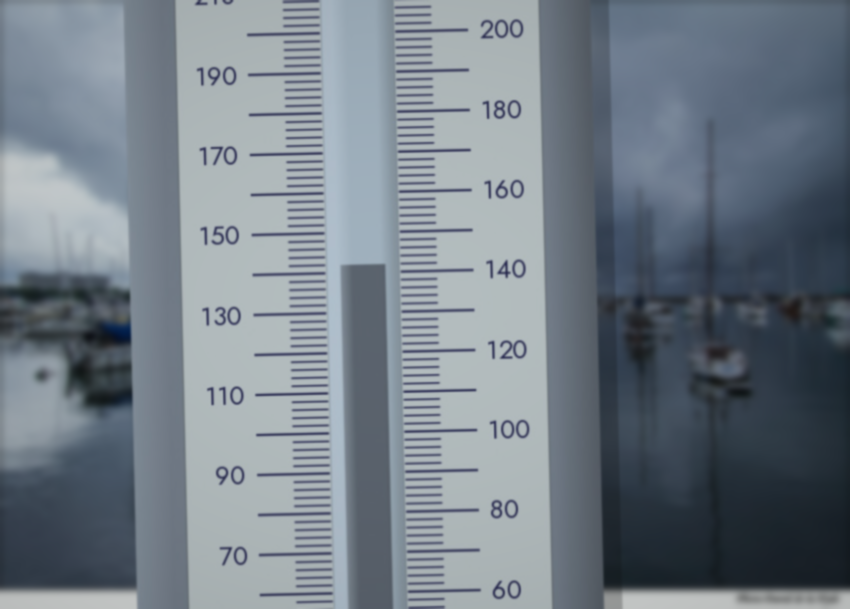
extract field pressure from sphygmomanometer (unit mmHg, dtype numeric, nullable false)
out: 142 mmHg
